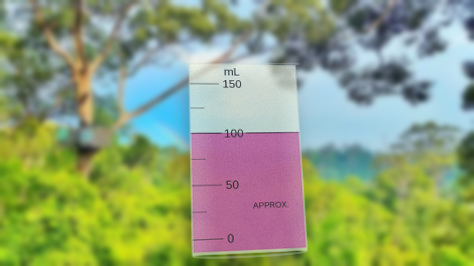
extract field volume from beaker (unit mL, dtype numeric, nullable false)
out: 100 mL
